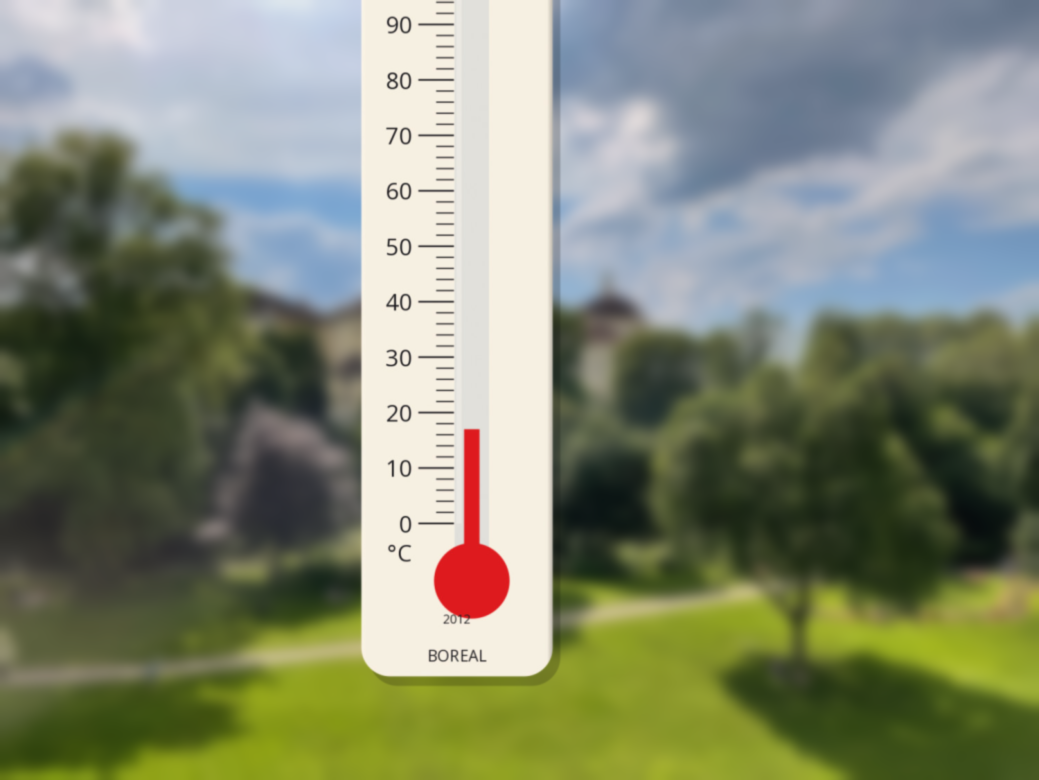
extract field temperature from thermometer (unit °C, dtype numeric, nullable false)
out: 17 °C
